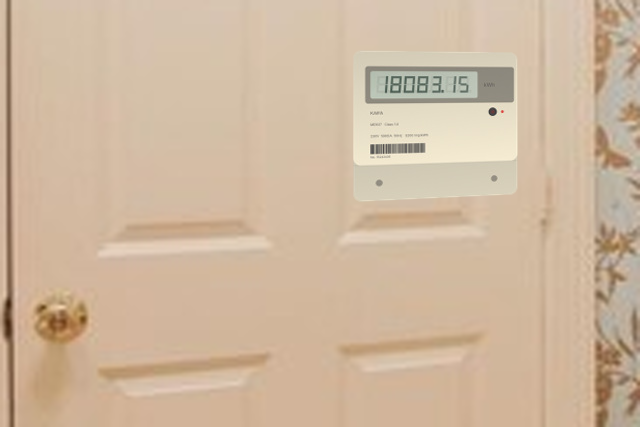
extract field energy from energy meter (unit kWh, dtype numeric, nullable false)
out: 18083.15 kWh
